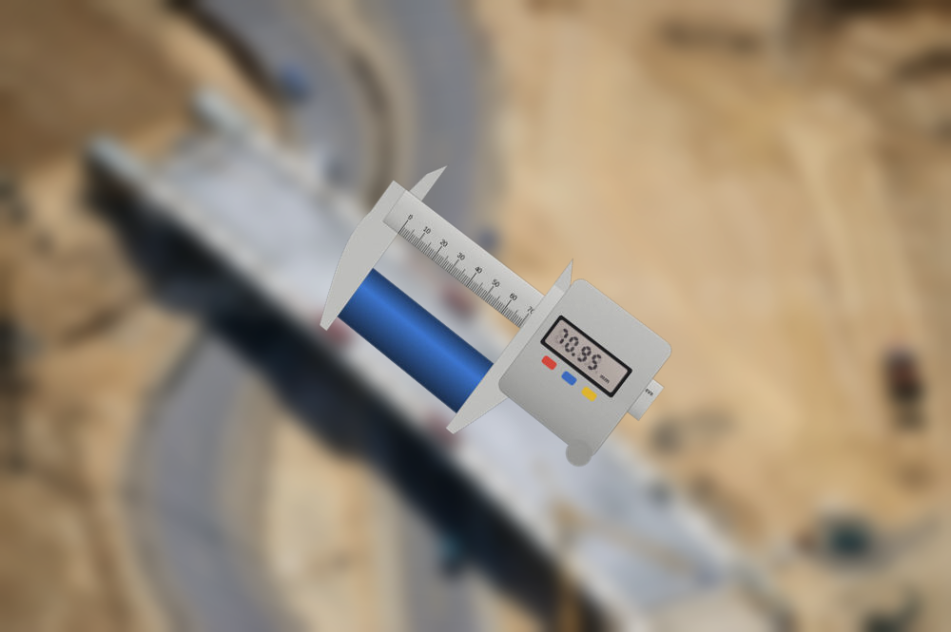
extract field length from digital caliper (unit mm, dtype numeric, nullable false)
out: 70.95 mm
